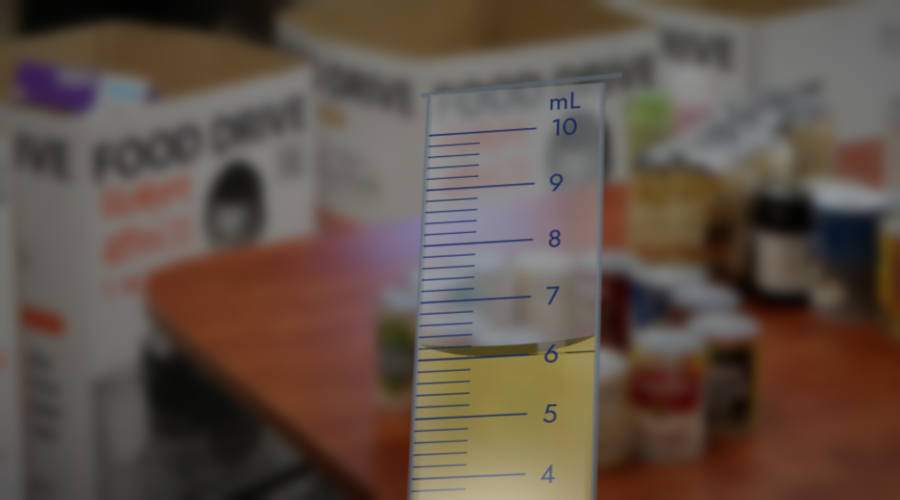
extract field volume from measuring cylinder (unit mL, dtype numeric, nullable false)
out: 6 mL
